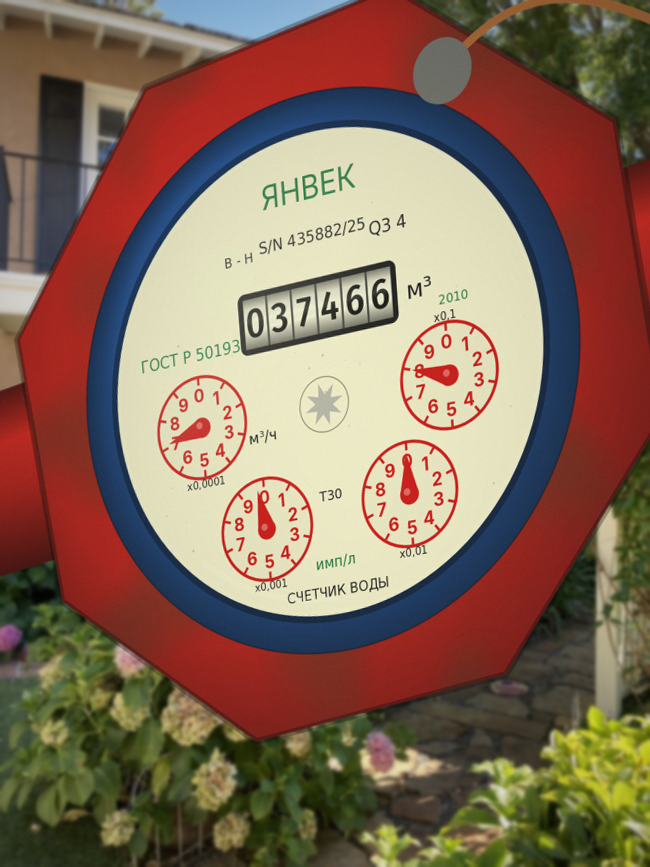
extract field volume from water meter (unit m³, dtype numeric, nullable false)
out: 37466.7997 m³
